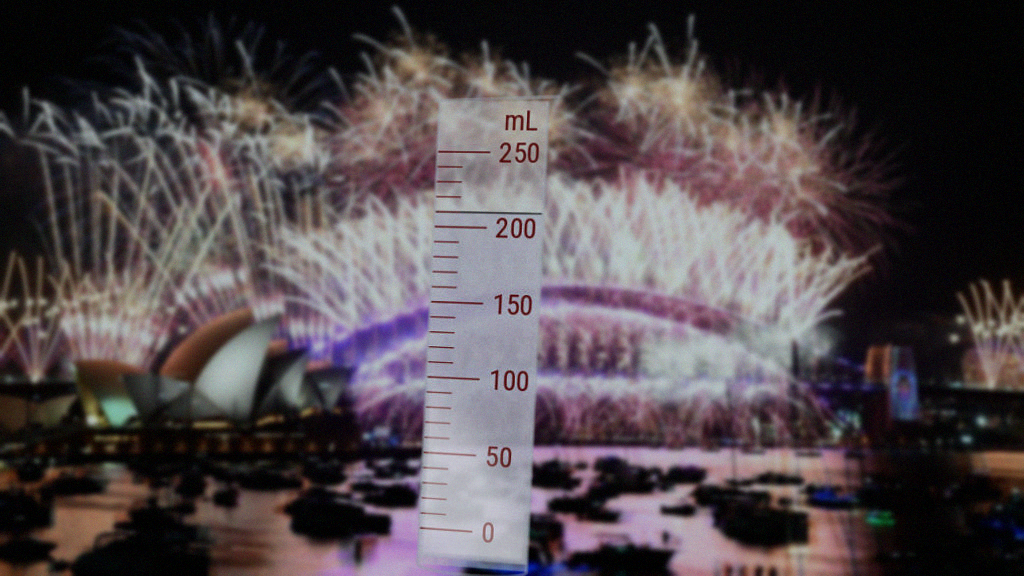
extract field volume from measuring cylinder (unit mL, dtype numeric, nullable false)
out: 210 mL
